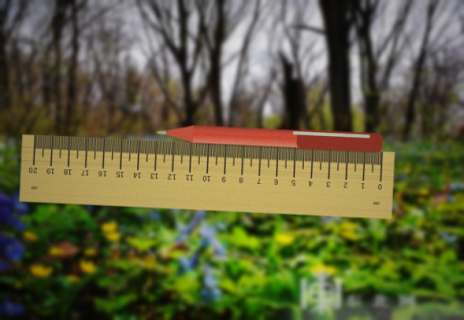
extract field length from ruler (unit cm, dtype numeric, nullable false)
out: 13 cm
